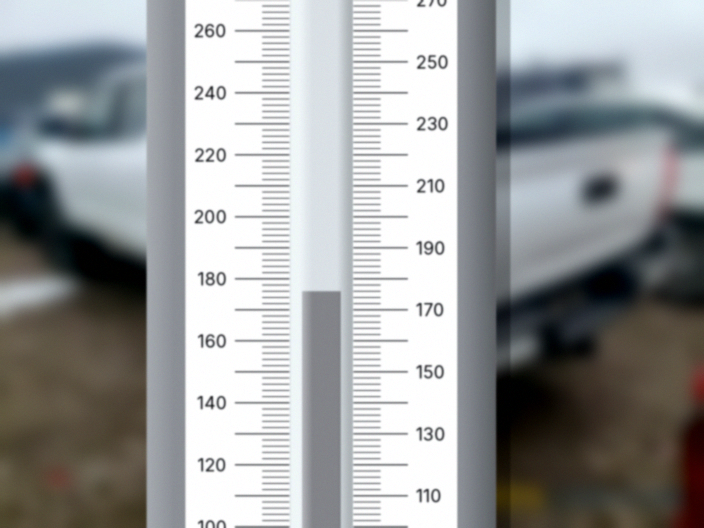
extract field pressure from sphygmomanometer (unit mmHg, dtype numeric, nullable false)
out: 176 mmHg
